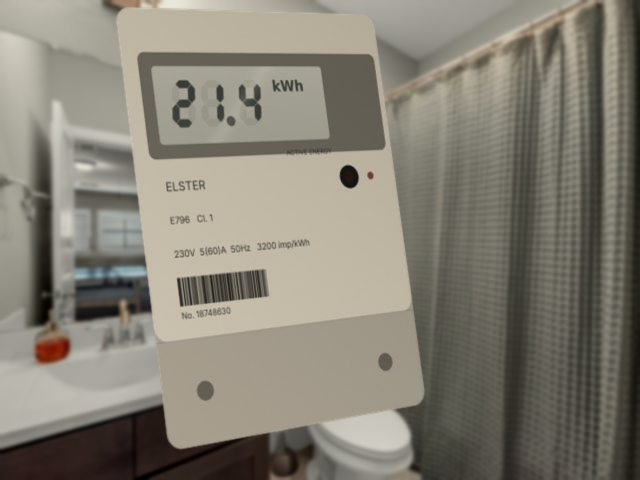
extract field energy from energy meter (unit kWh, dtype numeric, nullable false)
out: 21.4 kWh
